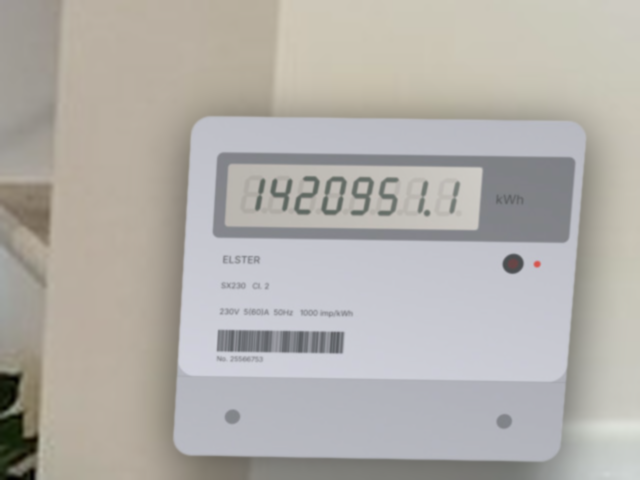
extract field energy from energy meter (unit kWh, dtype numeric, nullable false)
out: 1420951.1 kWh
